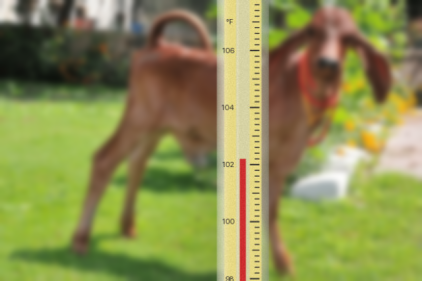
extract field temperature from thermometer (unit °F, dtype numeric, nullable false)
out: 102.2 °F
